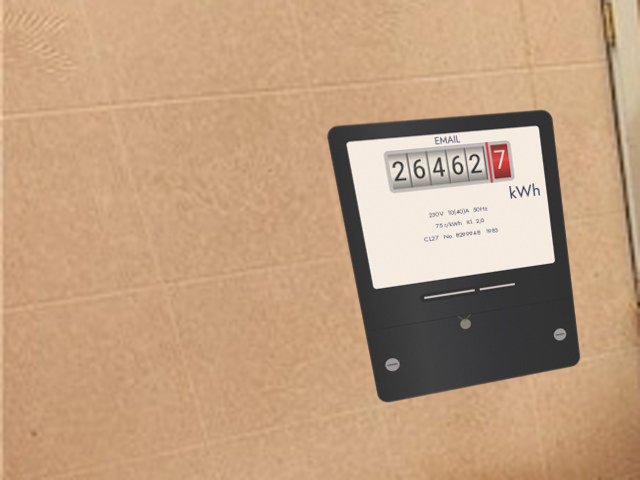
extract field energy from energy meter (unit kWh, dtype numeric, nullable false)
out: 26462.7 kWh
